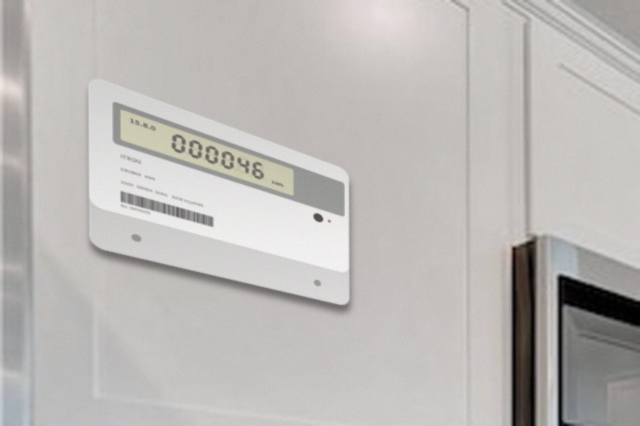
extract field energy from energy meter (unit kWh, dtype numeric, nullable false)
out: 46 kWh
